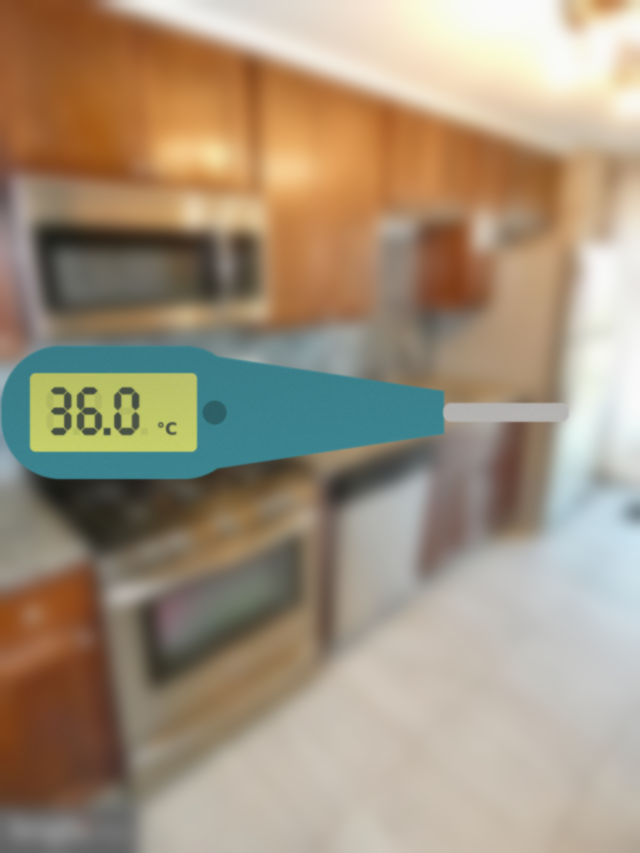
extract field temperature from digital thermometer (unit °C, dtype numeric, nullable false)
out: 36.0 °C
